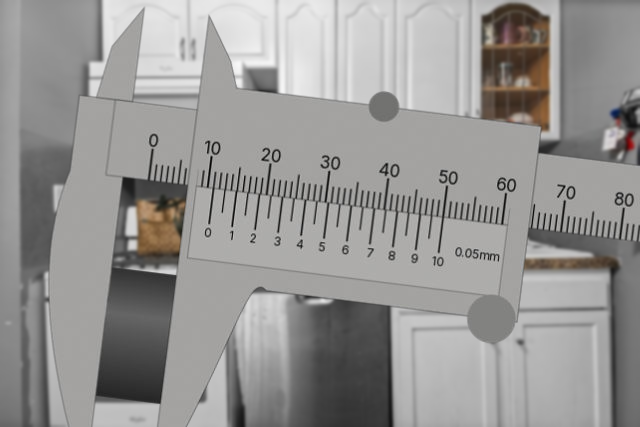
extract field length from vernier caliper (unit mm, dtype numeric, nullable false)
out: 11.0 mm
